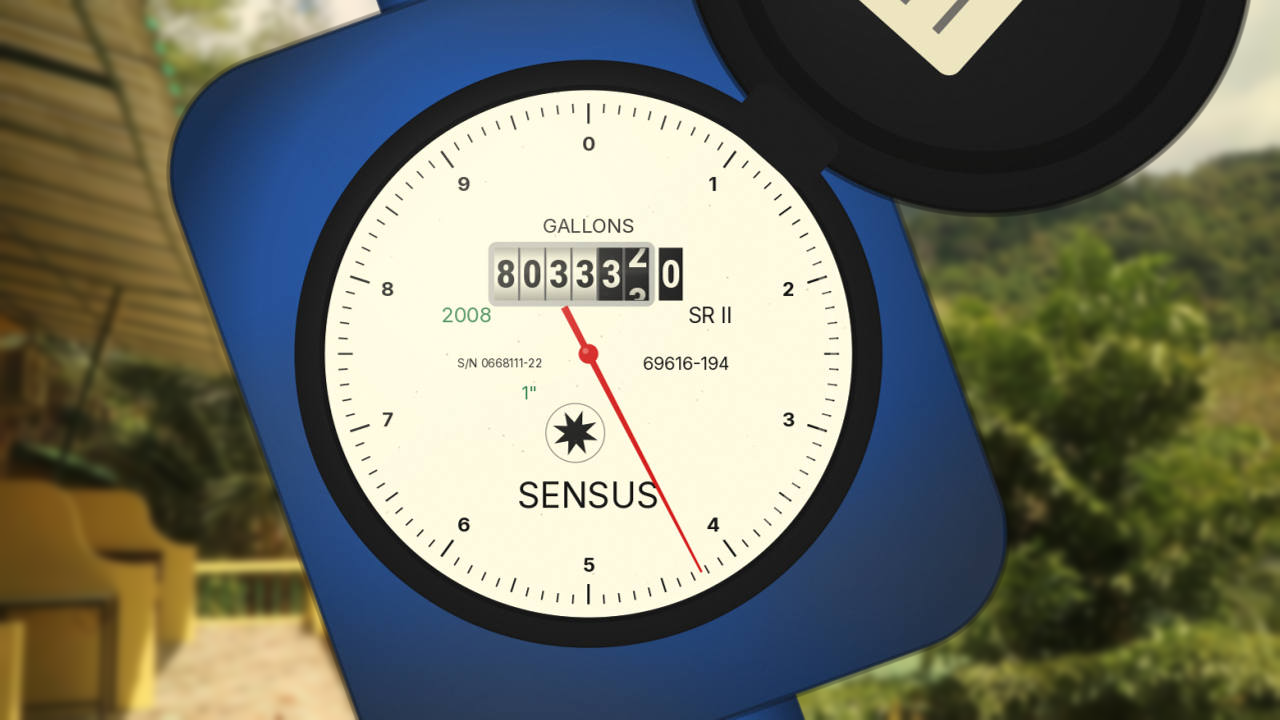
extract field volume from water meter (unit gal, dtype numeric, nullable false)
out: 8033324.2 gal
